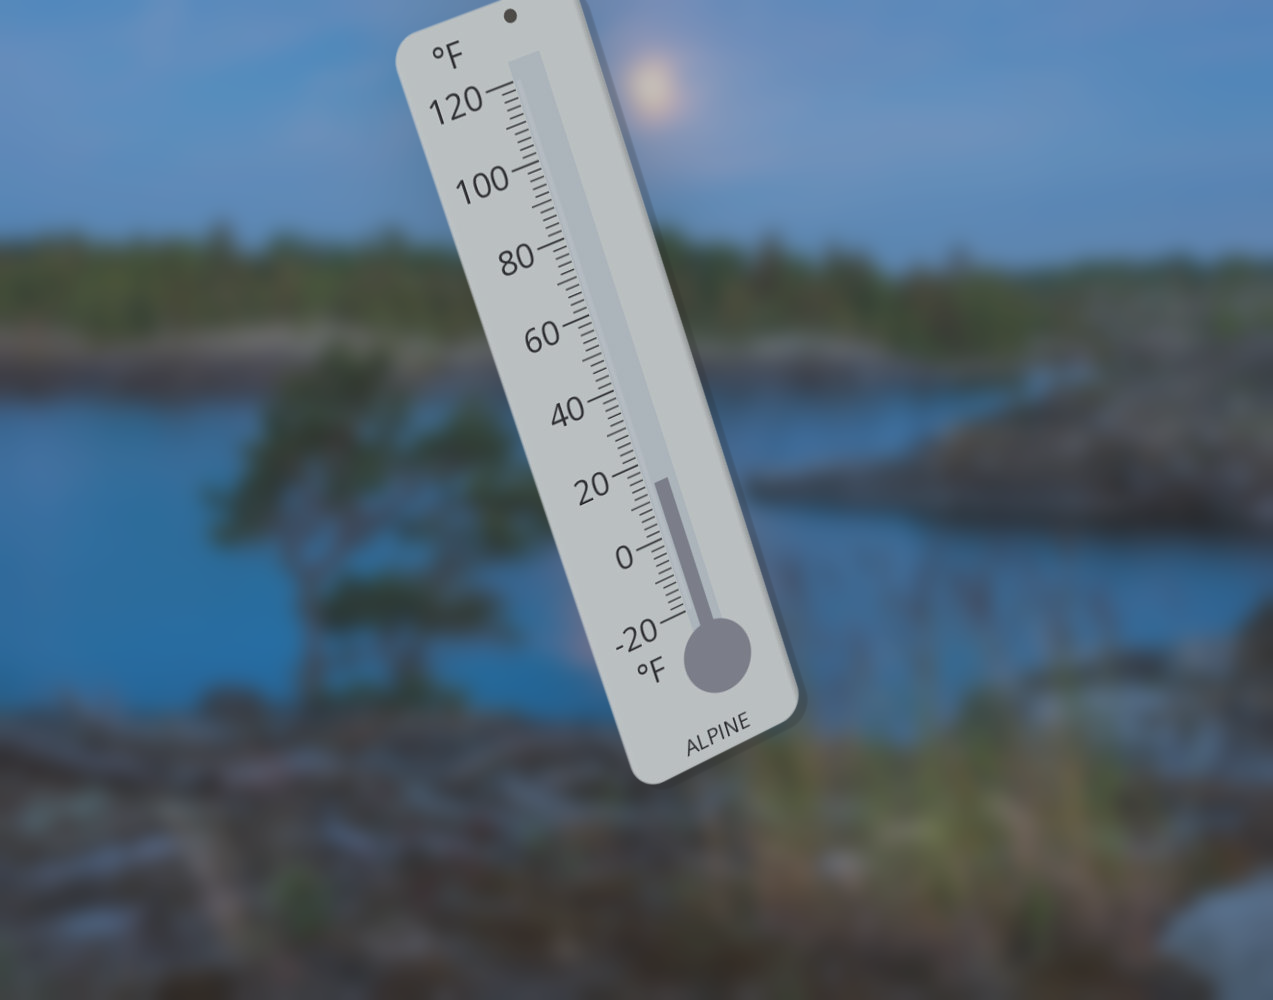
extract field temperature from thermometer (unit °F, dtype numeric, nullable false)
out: 14 °F
